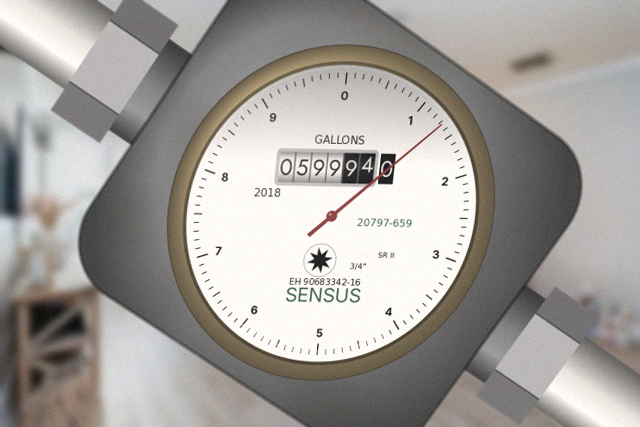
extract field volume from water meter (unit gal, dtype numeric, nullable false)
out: 599941.3 gal
